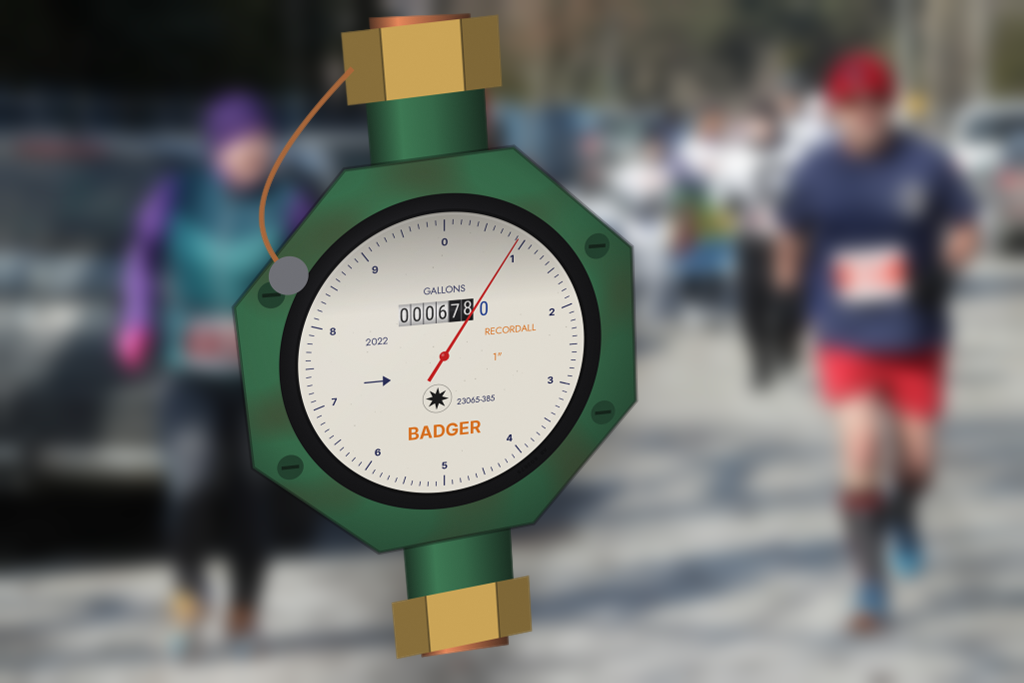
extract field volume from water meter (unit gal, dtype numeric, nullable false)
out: 6780.9 gal
